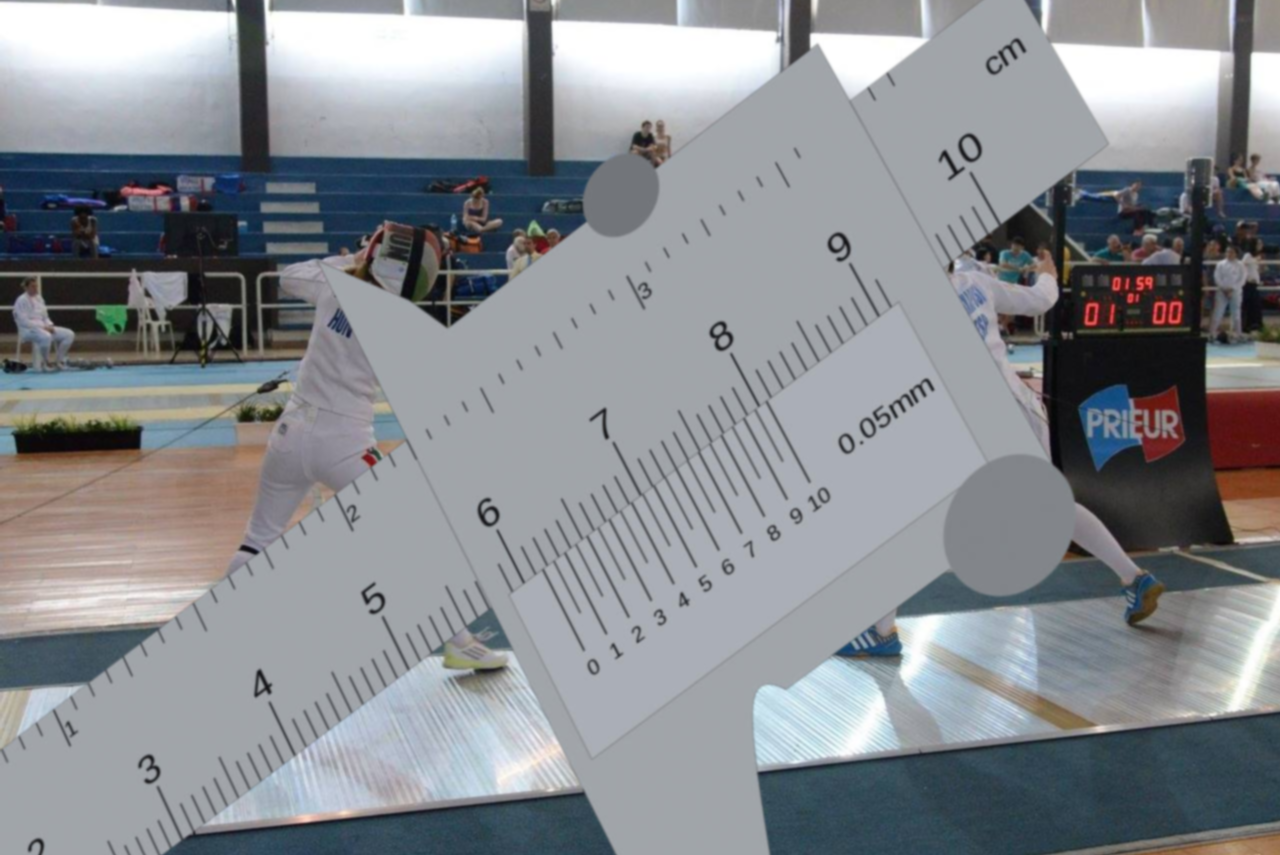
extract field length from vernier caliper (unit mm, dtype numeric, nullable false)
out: 61.6 mm
